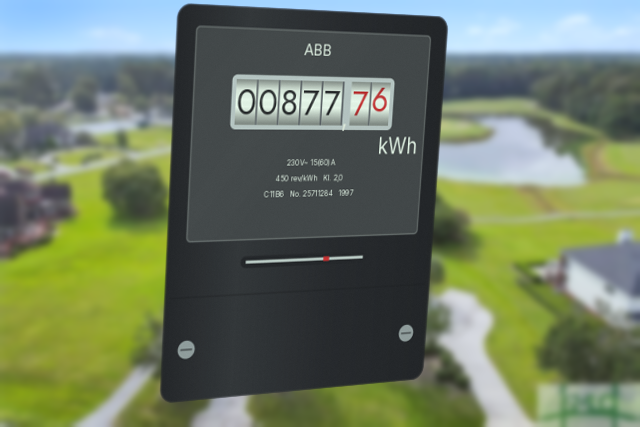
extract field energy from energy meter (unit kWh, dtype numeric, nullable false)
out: 877.76 kWh
